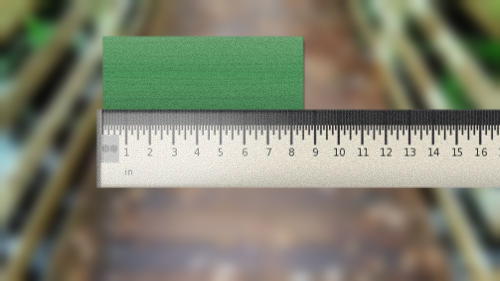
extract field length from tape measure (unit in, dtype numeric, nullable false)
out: 8.5 in
